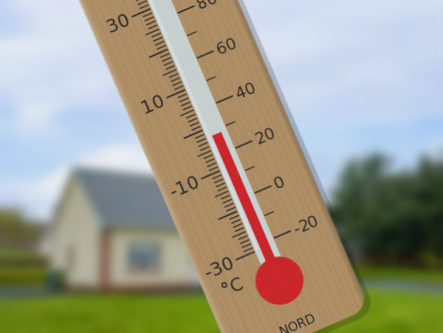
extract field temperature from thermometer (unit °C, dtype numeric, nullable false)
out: -2 °C
